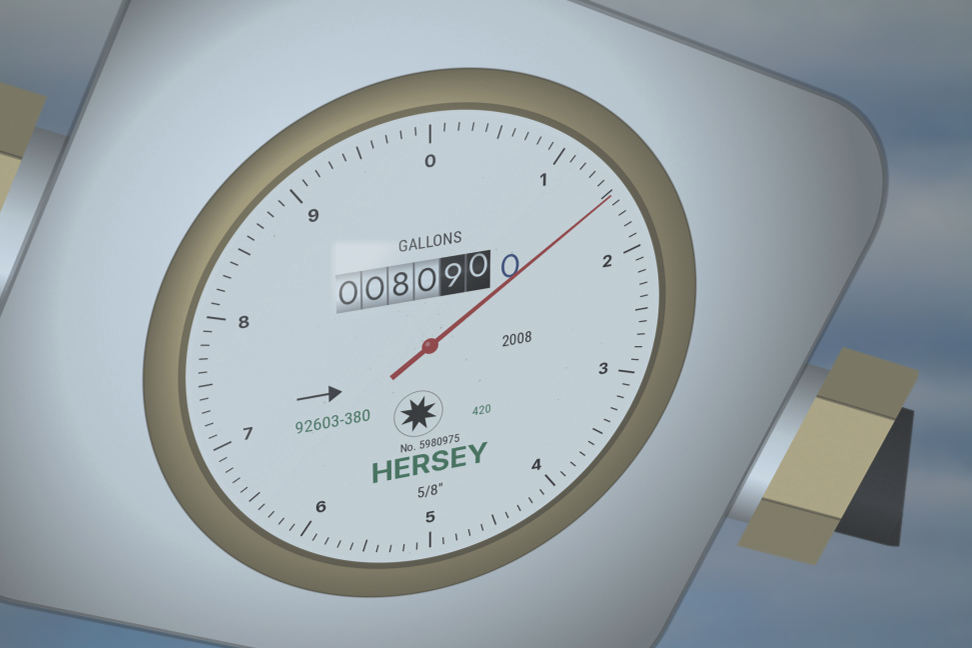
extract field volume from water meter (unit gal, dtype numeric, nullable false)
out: 80901.5 gal
